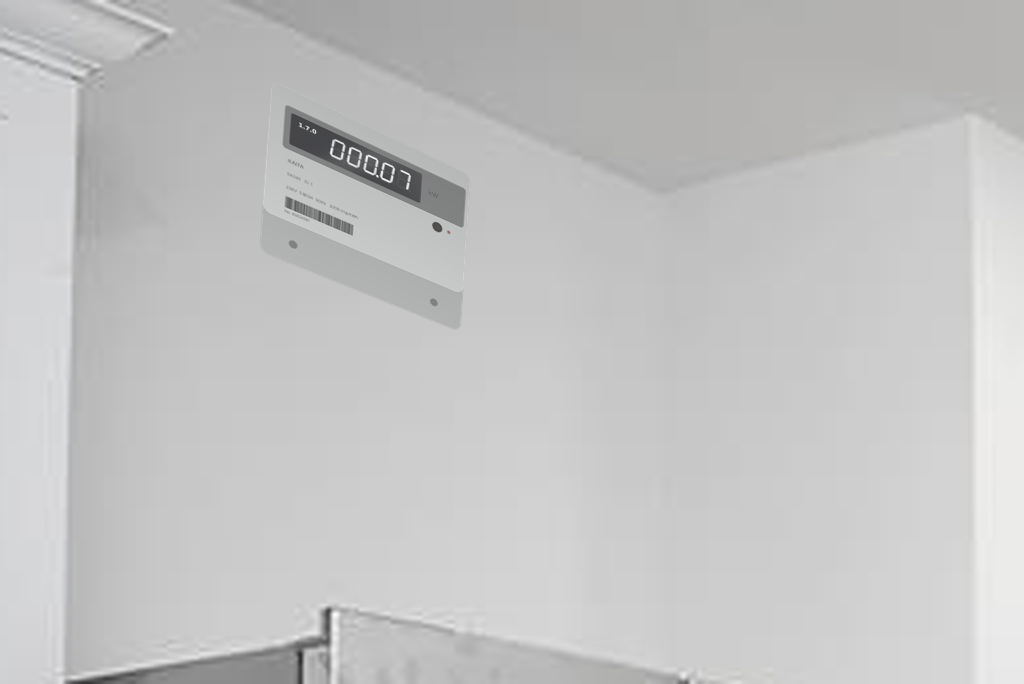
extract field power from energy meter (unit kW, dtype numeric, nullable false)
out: 0.07 kW
